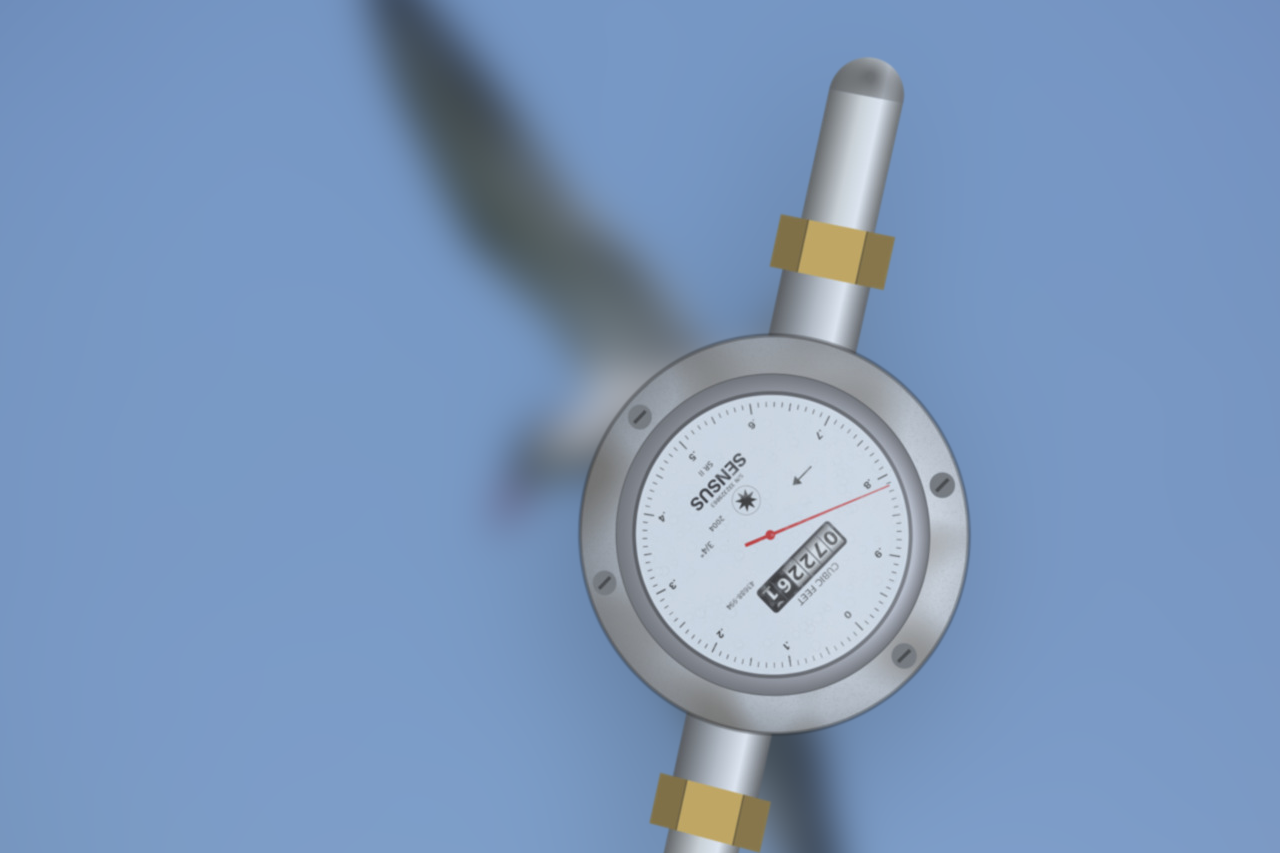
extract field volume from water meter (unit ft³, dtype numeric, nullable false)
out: 72260.81 ft³
